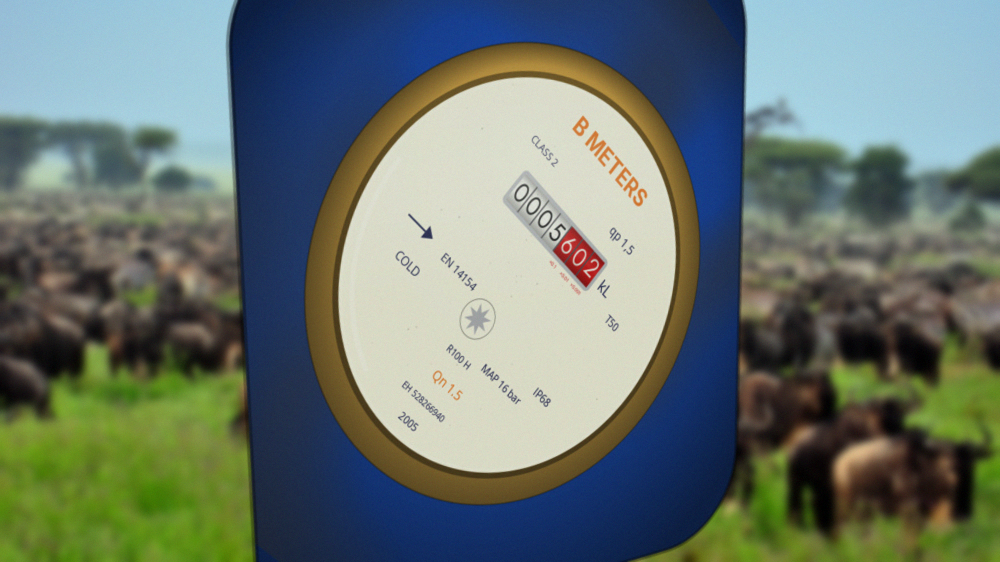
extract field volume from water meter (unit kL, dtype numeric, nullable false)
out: 5.602 kL
